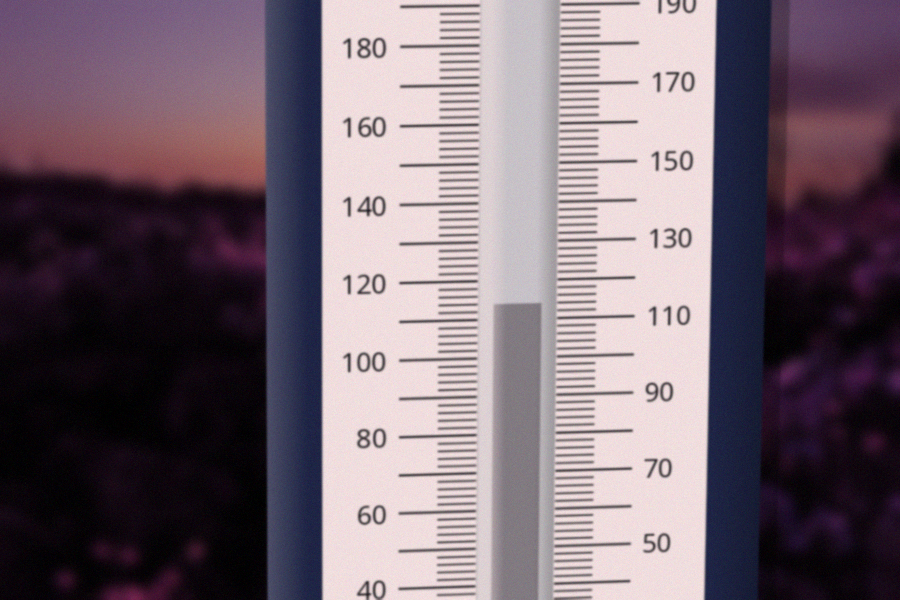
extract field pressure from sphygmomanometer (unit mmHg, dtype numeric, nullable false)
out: 114 mmHg
